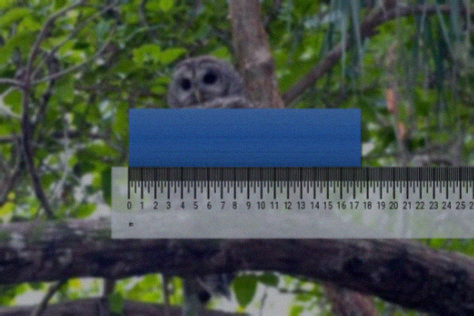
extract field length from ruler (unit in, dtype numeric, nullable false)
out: 17.5 in
